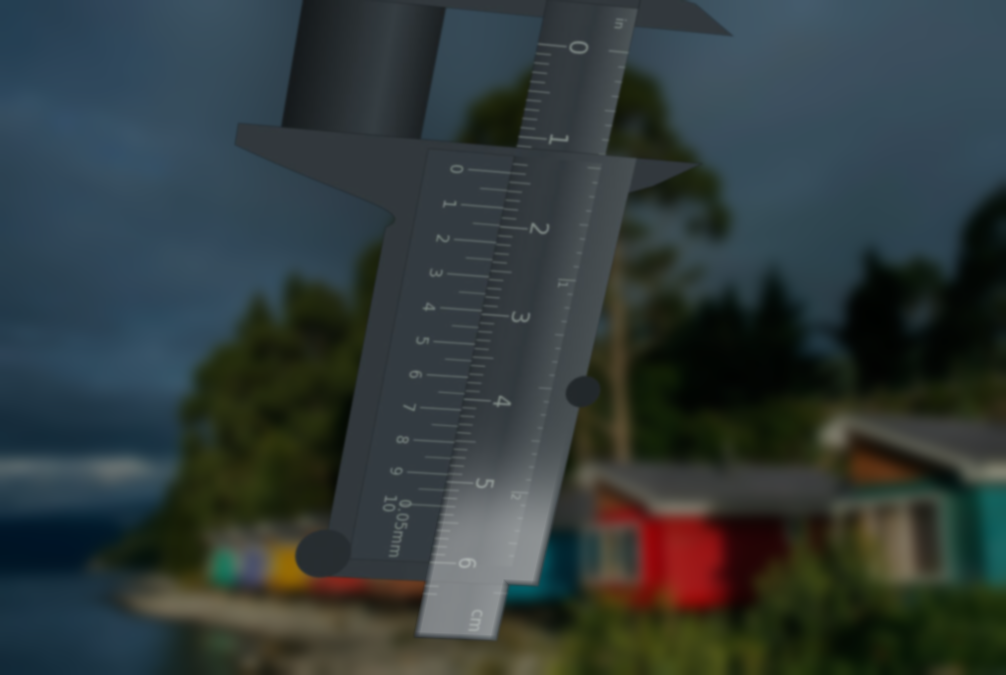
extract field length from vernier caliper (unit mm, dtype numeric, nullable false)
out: 14.0 mm
